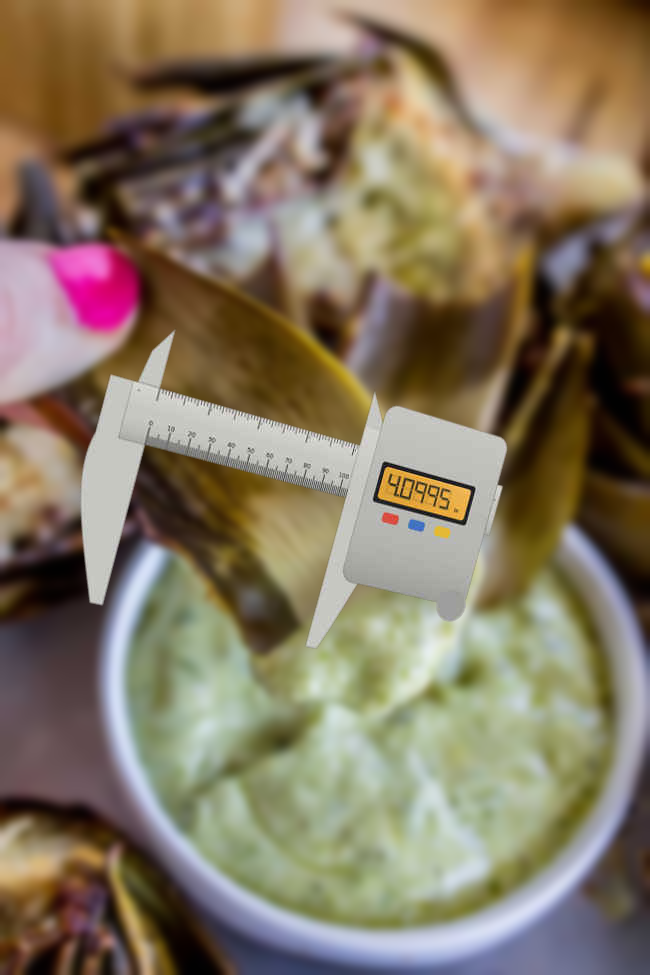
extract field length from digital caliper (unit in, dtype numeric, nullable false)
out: 4.0995 in
